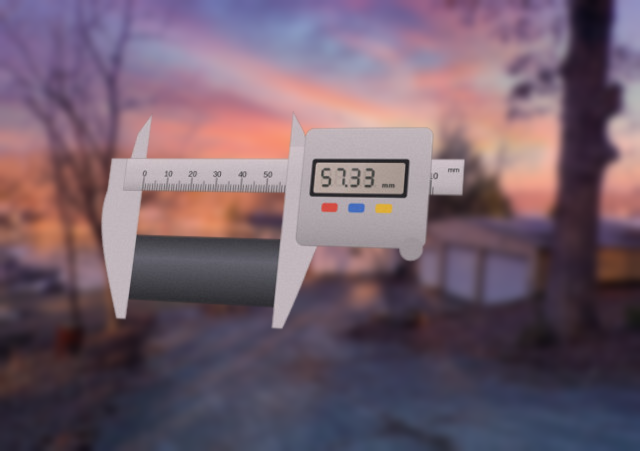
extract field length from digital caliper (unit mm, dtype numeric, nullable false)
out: 57.33 mm
